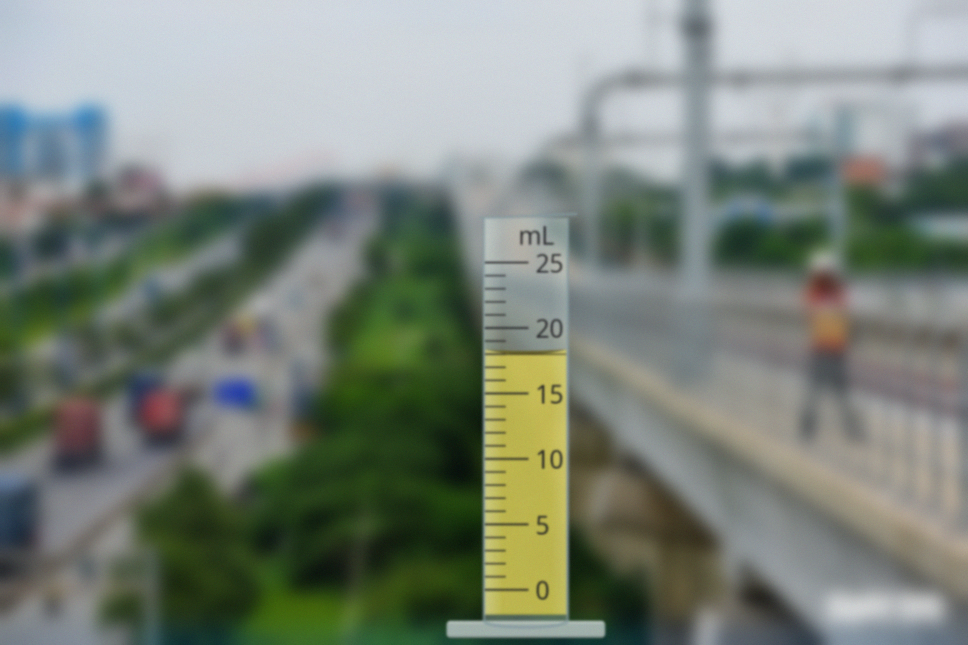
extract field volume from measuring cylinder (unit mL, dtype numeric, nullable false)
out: 18 mL
